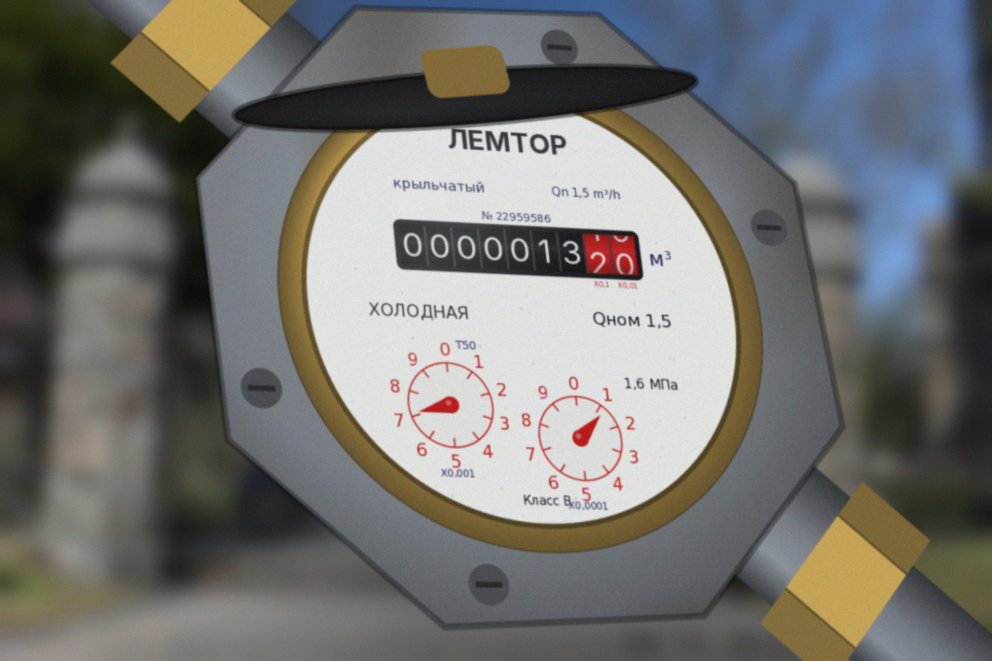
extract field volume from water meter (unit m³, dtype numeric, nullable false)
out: 13.1971 m³
